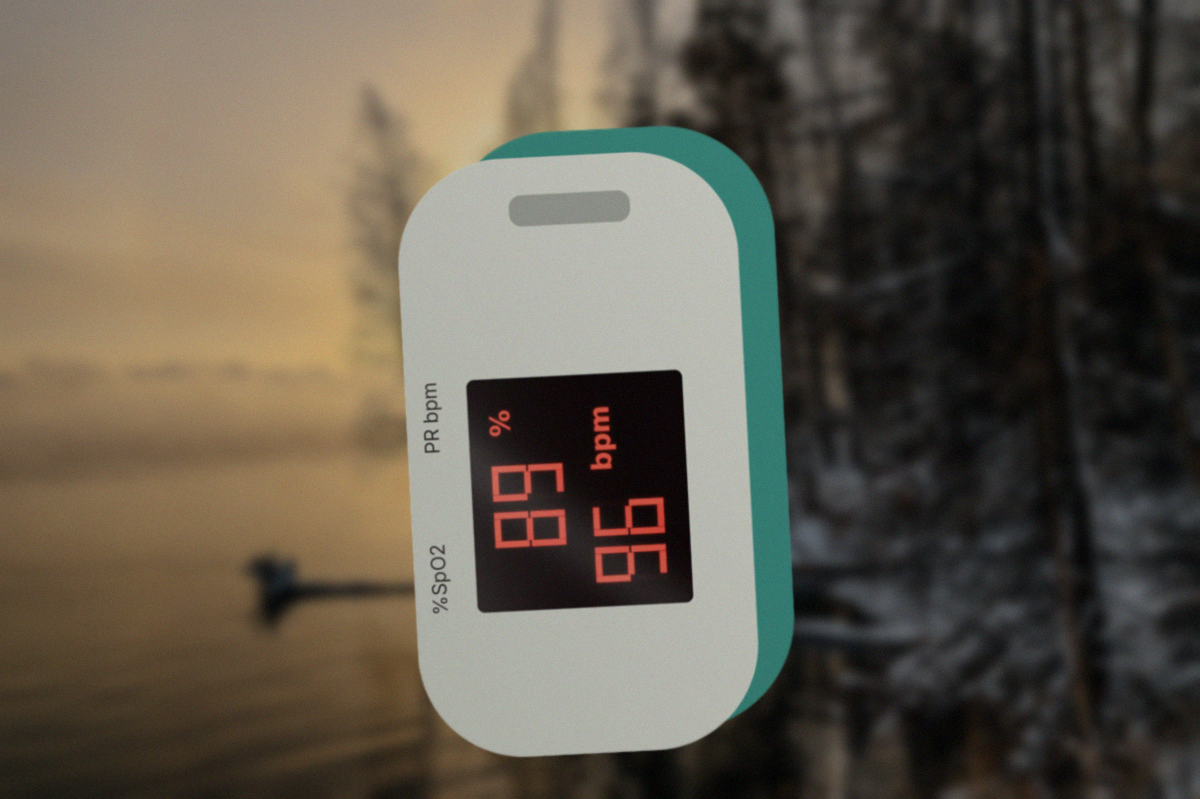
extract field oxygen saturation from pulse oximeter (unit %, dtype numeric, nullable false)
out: 89 %
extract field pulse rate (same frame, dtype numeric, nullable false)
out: 96 bpm
